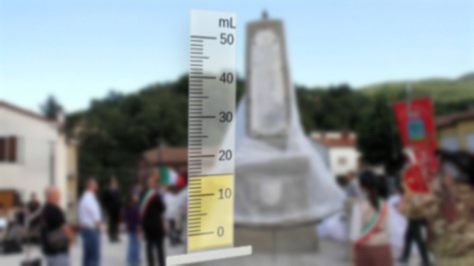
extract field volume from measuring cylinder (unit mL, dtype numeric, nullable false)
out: 15 mL
